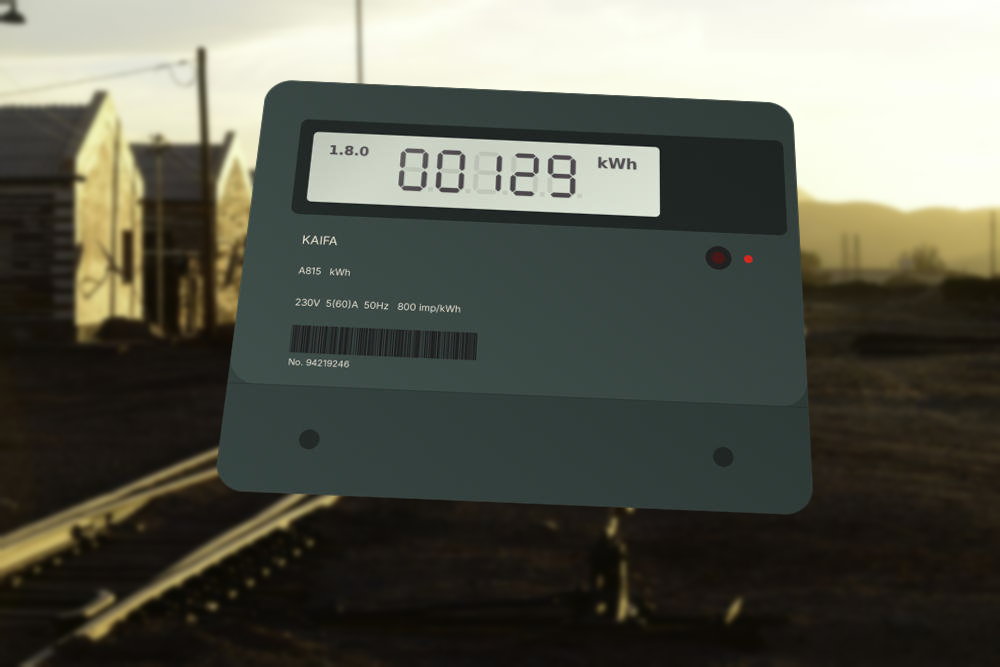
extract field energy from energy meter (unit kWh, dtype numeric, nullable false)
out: 129 kWh
